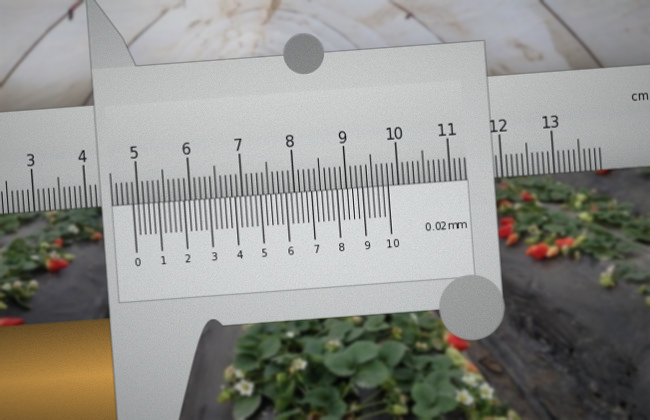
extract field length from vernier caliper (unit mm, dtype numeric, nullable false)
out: 49.0 mm
